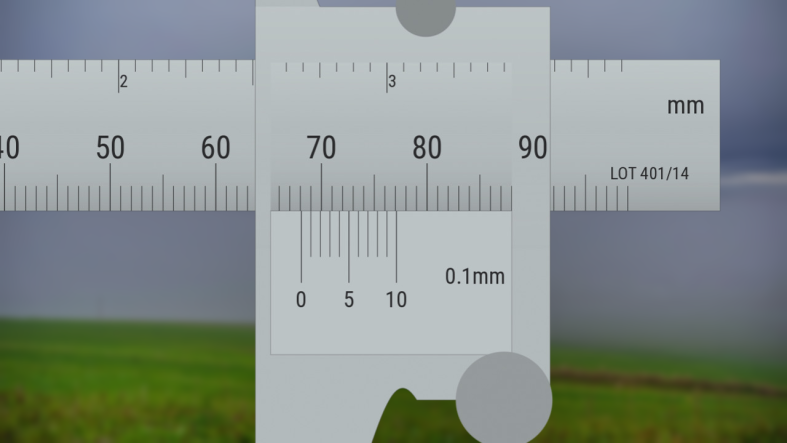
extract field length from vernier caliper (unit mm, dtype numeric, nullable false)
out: 68.1 mm
